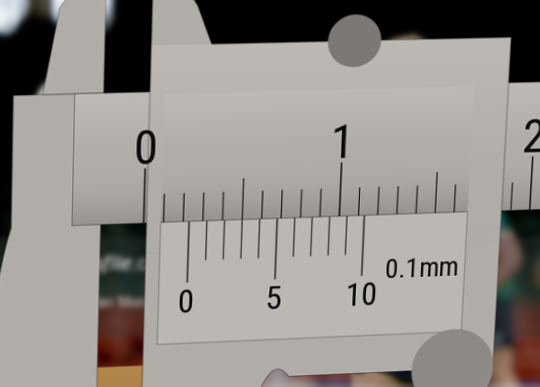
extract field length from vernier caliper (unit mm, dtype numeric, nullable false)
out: 2.3 mm
